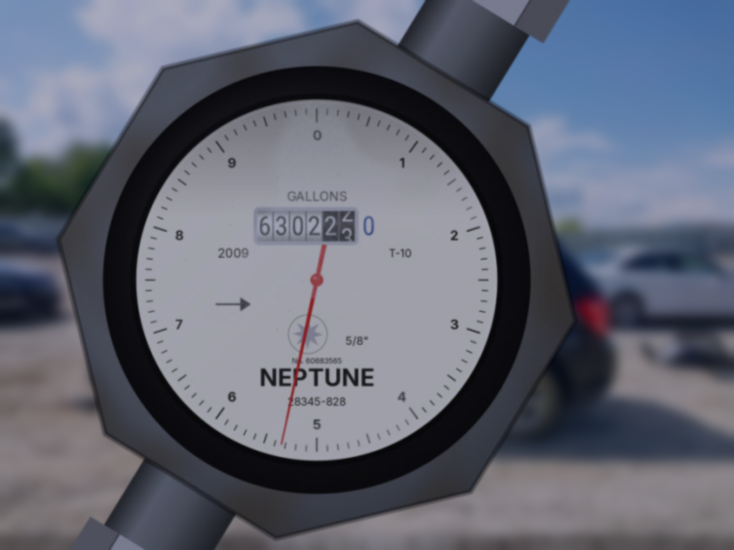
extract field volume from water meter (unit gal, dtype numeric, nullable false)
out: 6302225.3 gal
